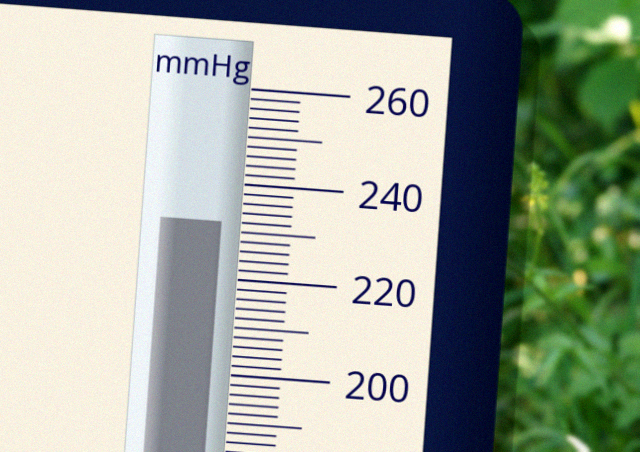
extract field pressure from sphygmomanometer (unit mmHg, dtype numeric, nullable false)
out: 232 mmHg
